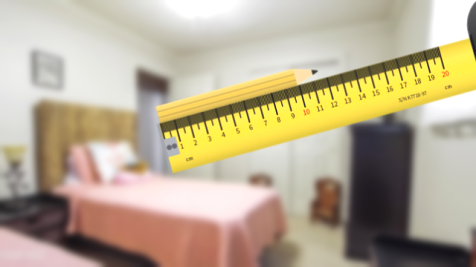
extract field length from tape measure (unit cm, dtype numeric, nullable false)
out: 11.5 cm
